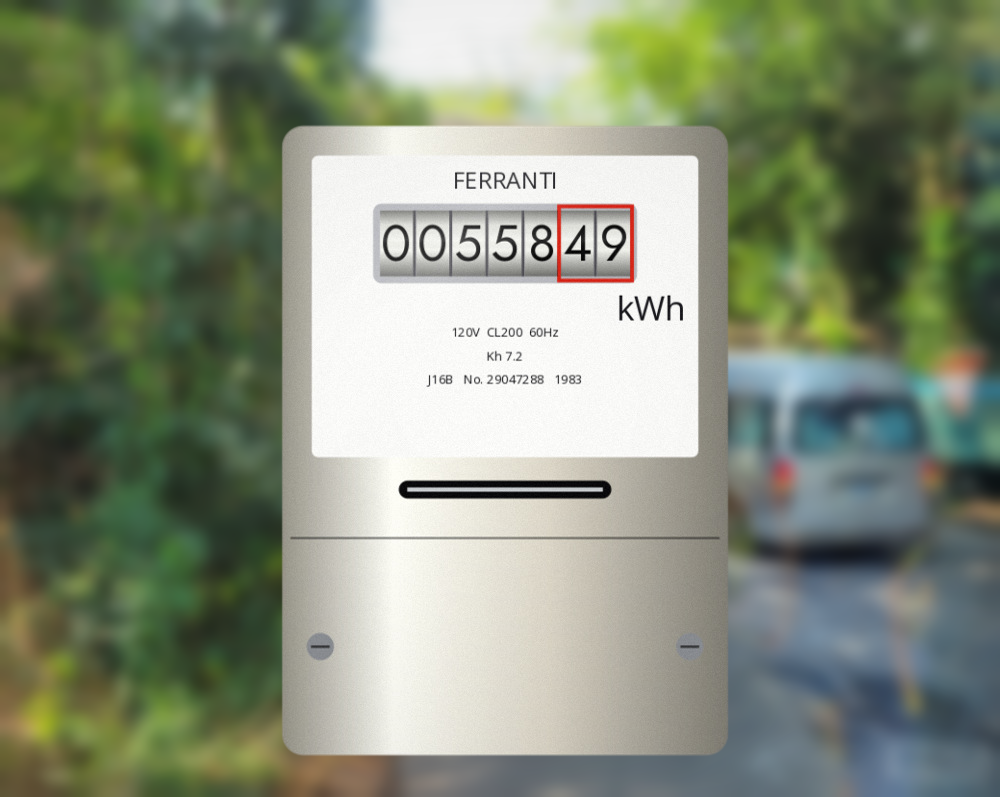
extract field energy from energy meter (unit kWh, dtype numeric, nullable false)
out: 558.49 kWh
